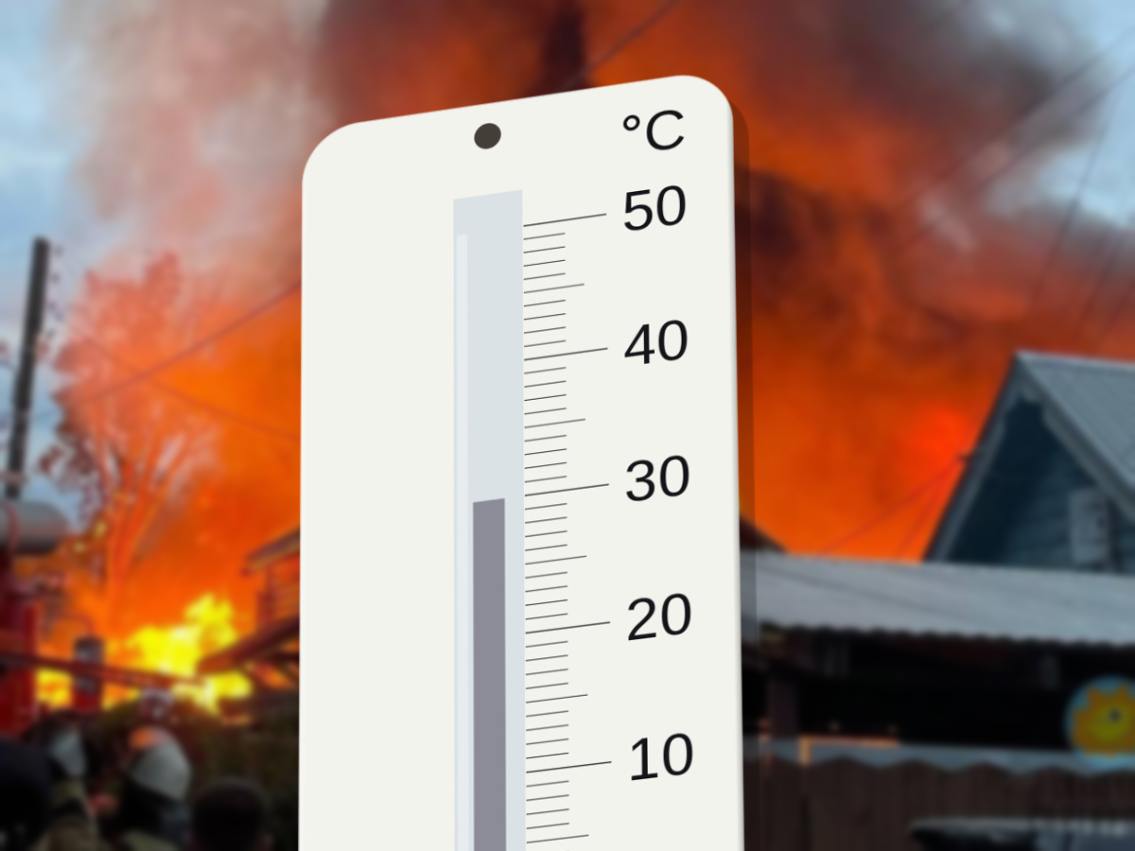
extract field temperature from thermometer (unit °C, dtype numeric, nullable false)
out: 30 °C
